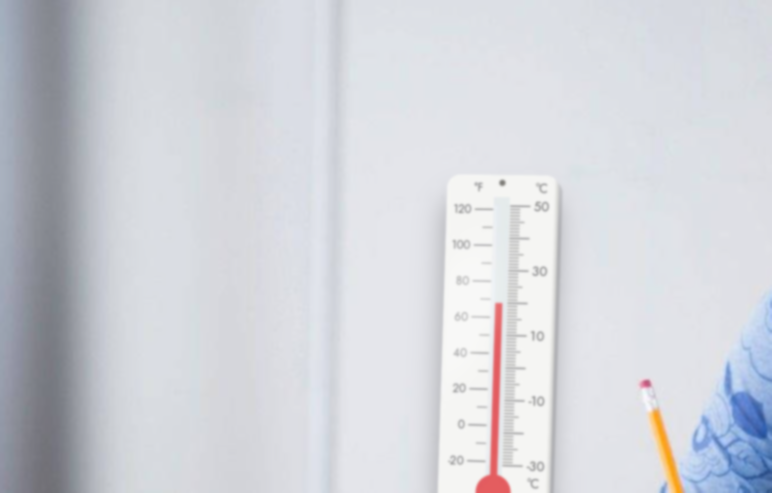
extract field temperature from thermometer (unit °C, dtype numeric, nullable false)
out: 20 °C
